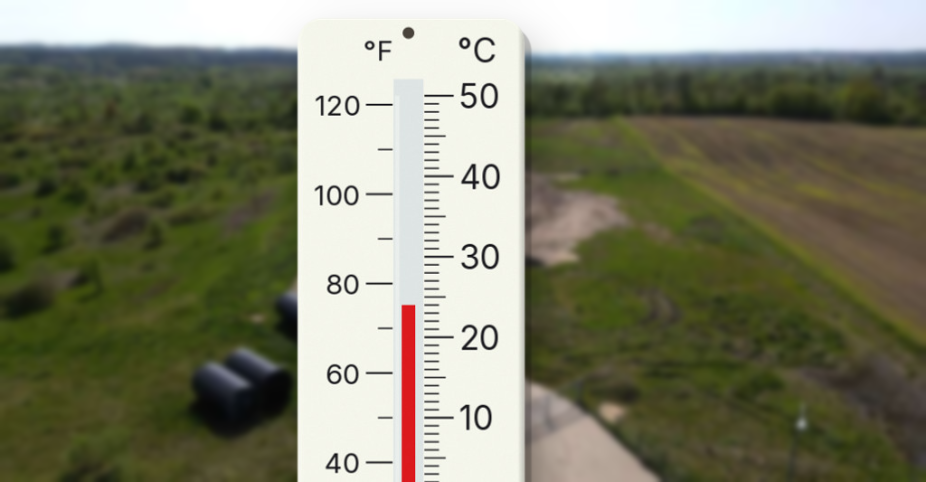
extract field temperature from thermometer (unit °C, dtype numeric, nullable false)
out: 24 °C
